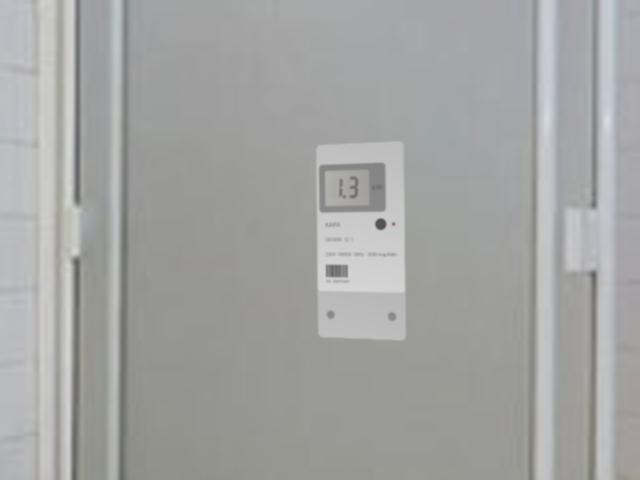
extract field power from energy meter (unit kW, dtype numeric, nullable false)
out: 1.3 kW
